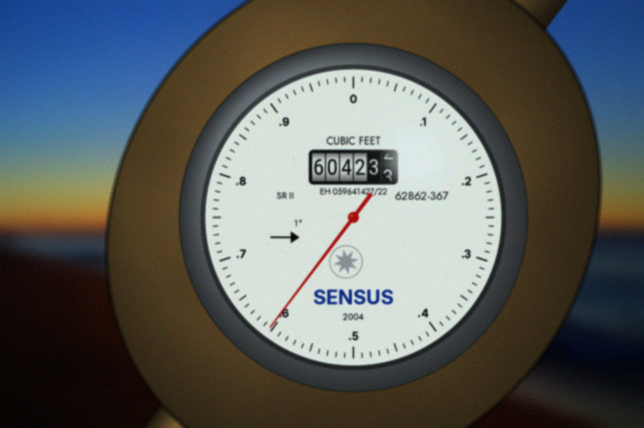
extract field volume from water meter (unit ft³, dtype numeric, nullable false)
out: 604232.60 ft³
